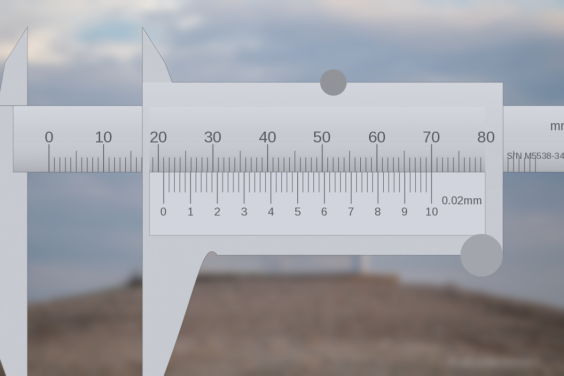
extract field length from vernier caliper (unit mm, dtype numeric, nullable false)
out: 21.0 mm
